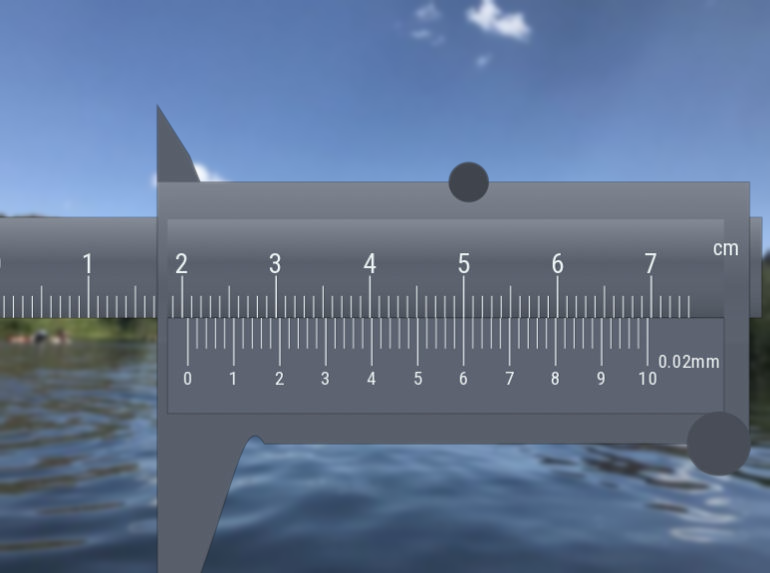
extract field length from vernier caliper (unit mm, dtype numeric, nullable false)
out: 20.6 mm
